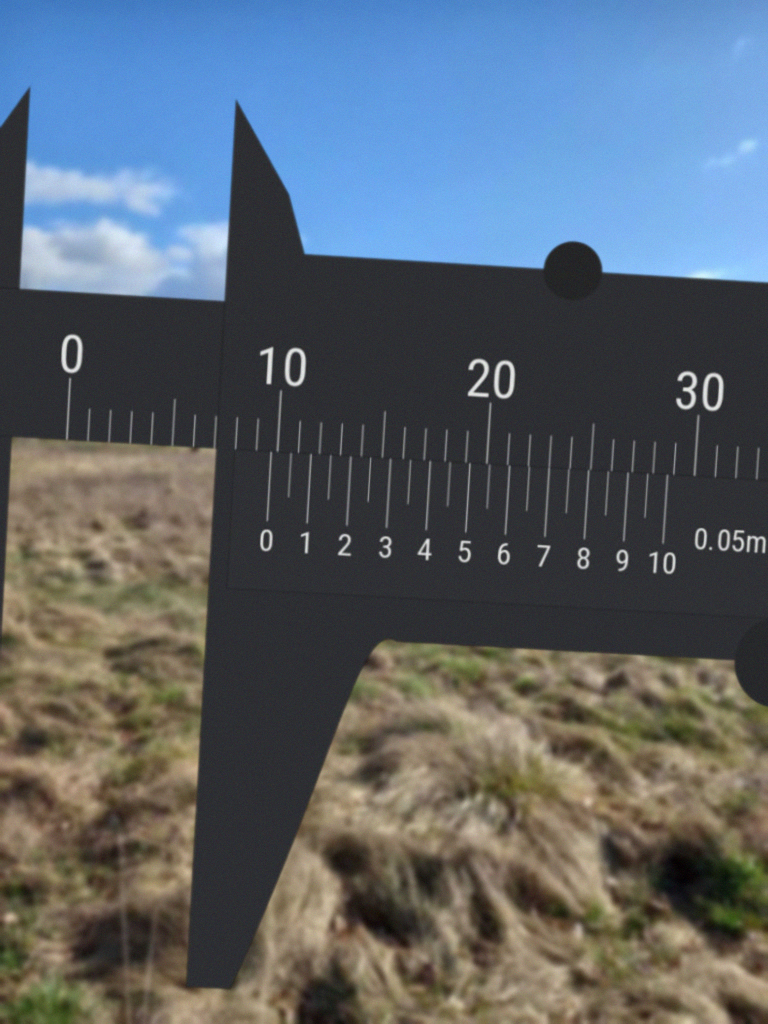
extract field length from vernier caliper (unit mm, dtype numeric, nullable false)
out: 9.7 mm
